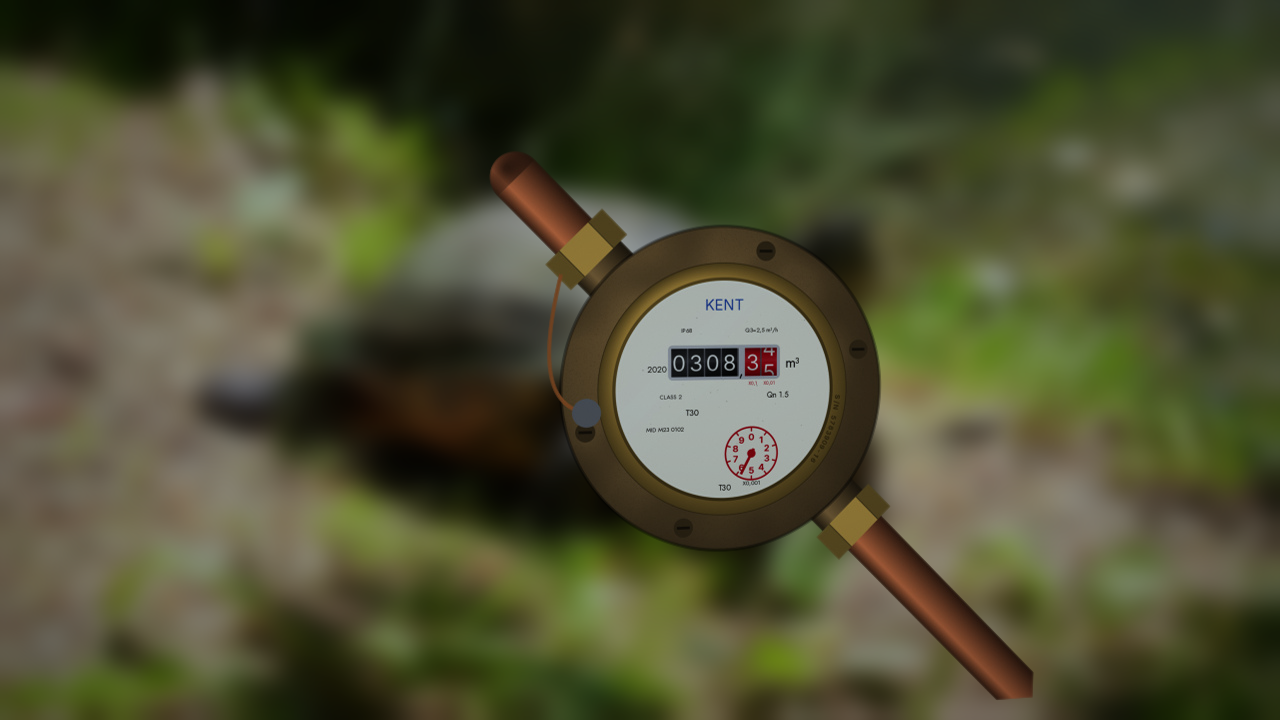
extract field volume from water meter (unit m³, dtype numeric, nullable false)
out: 308.345 m³
